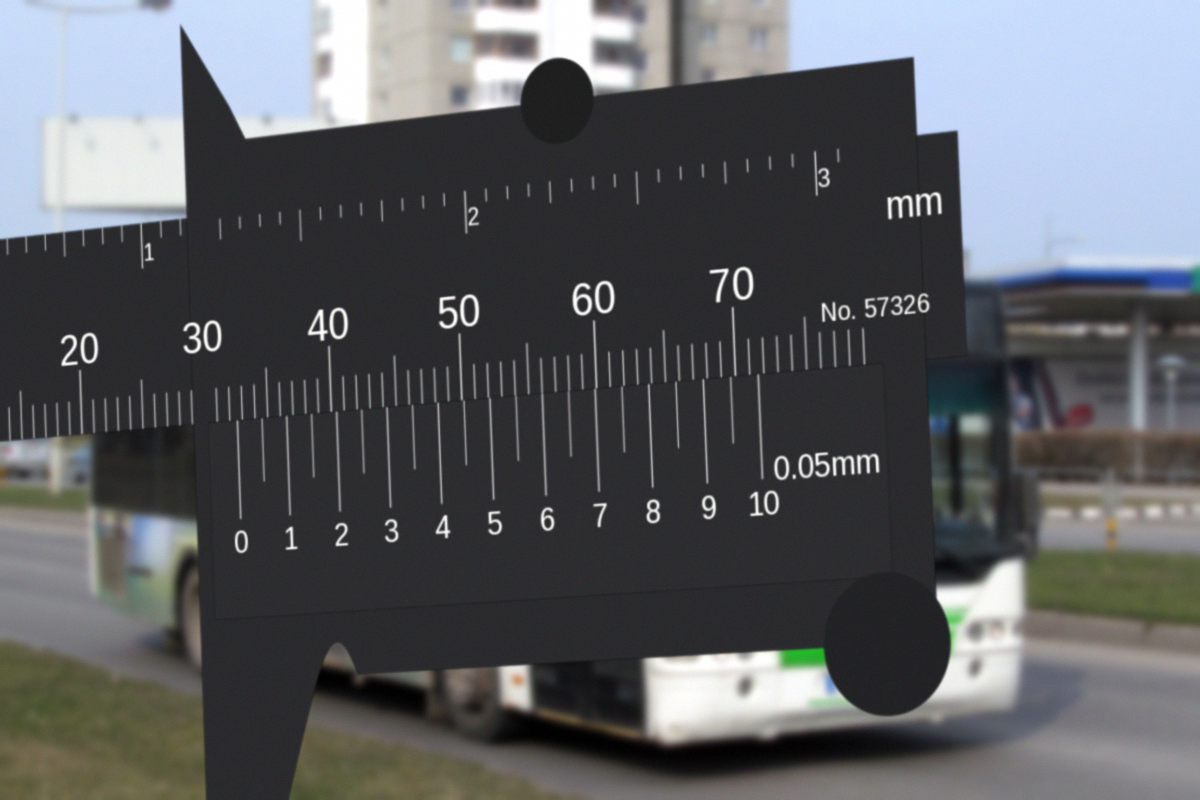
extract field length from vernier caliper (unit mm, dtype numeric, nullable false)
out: 32.6 mm
